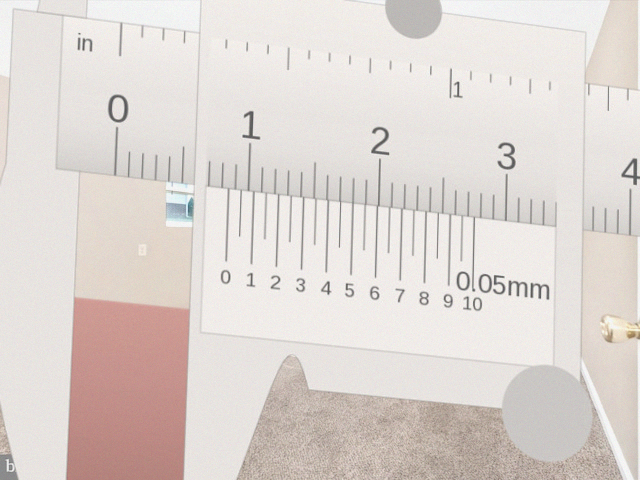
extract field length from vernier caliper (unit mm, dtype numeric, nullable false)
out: 8.5 mm
